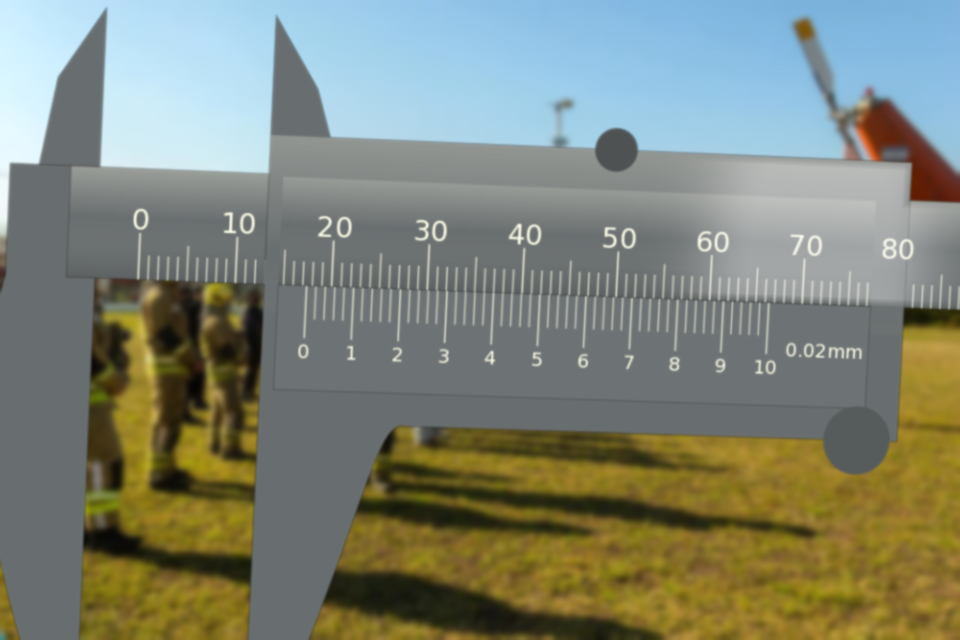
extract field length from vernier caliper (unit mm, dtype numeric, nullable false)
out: 17.4 mm
